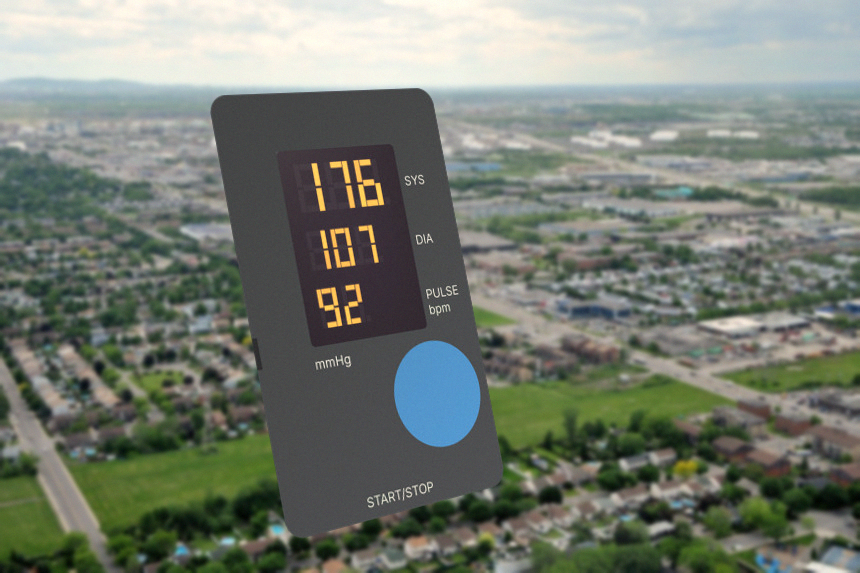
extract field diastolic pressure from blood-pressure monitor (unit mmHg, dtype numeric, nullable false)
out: 107 mmHg
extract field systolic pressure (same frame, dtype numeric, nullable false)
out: 176 mmHg
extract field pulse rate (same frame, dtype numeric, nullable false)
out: 92 bpm
